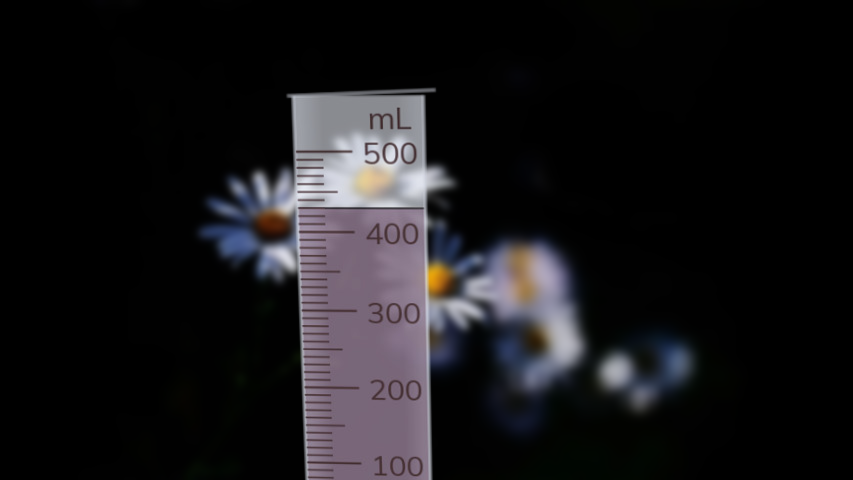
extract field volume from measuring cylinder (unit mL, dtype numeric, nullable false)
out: 430 mL
